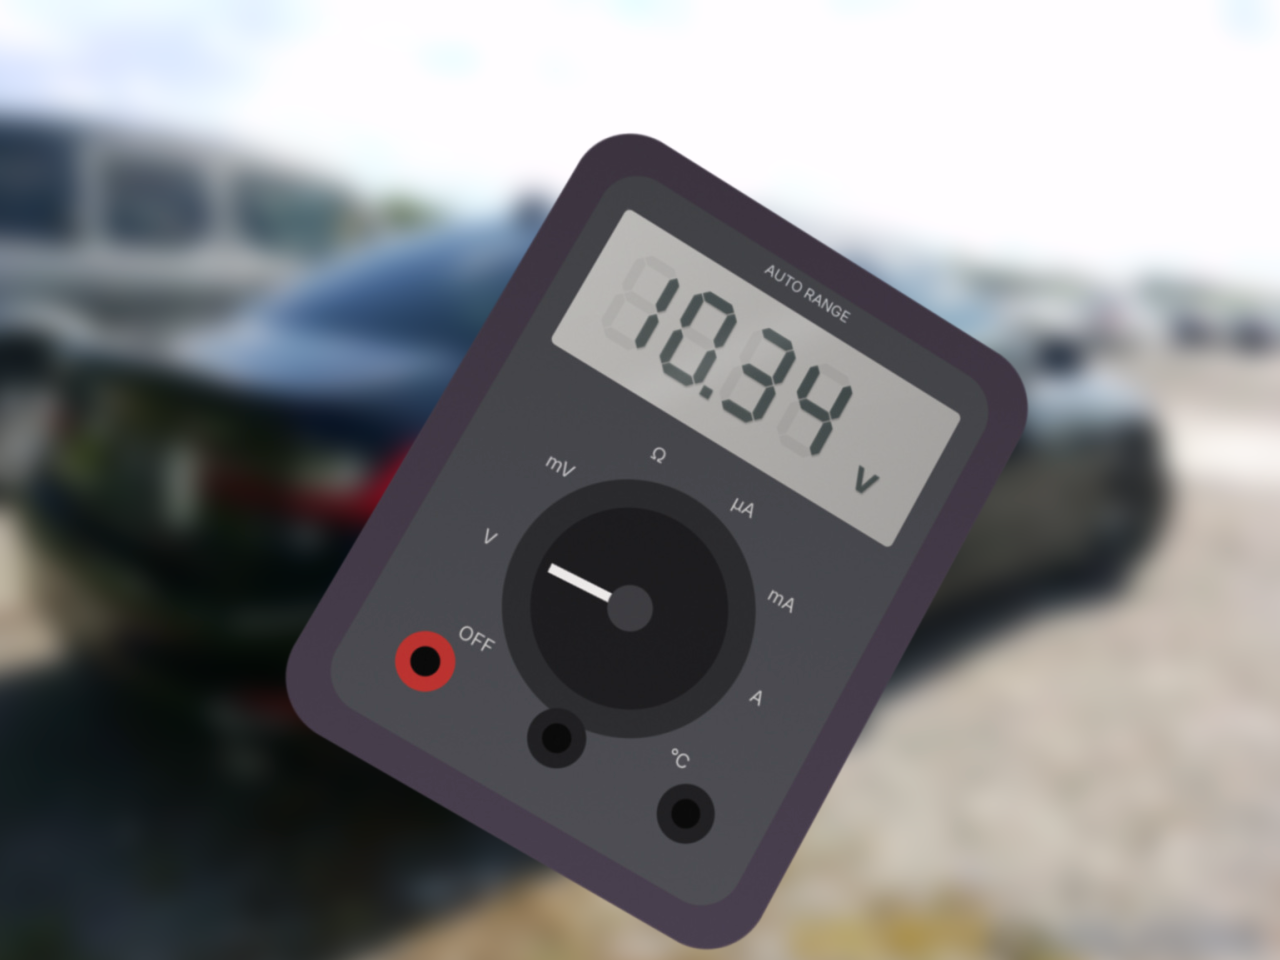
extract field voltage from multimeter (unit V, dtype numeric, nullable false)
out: 10.34 V
